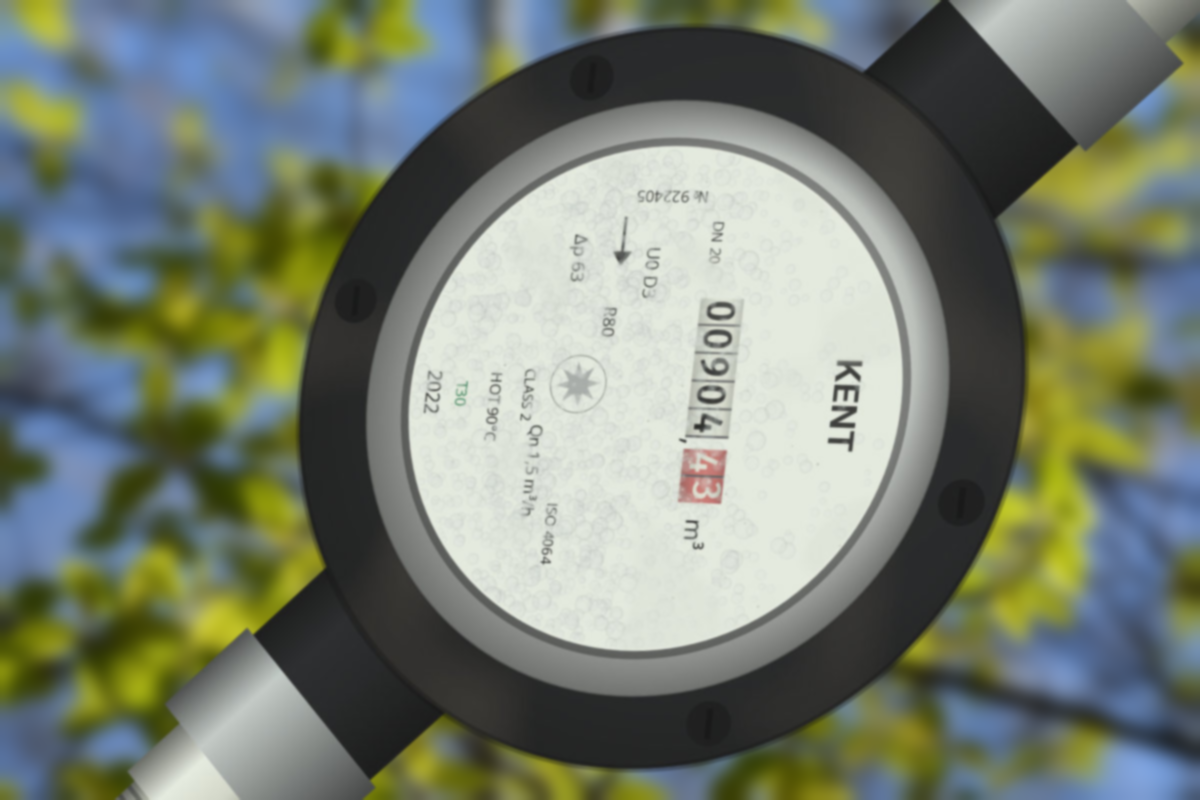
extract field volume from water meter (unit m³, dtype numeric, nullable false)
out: 904.43 m³
